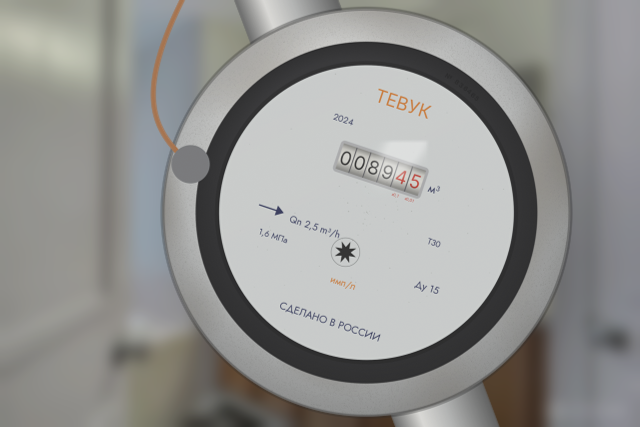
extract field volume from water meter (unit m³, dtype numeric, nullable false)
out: 89.45 m³
